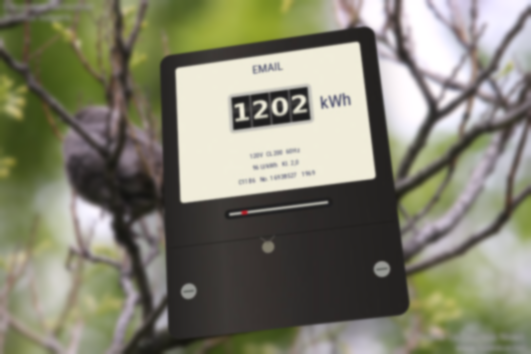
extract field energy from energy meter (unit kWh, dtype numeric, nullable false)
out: 1202 kWh
